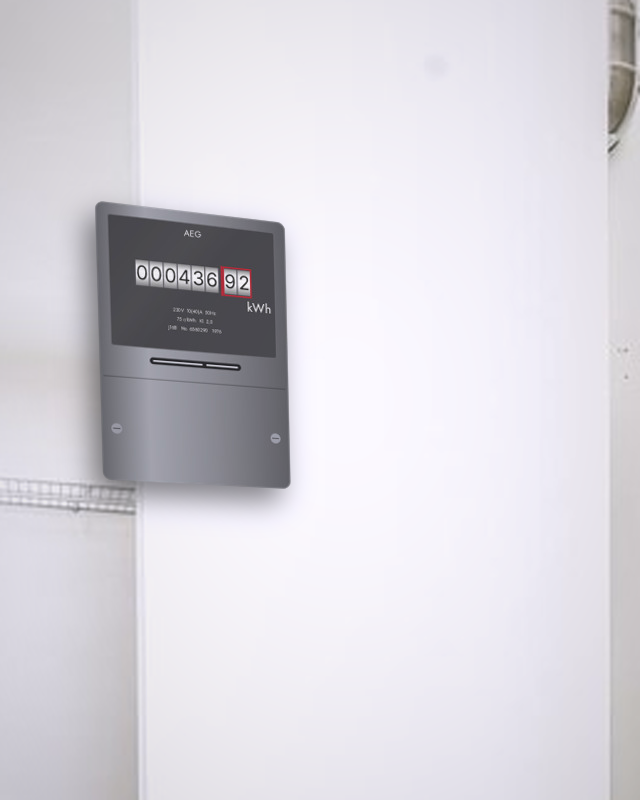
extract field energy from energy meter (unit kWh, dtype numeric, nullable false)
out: 436.92 kWh
